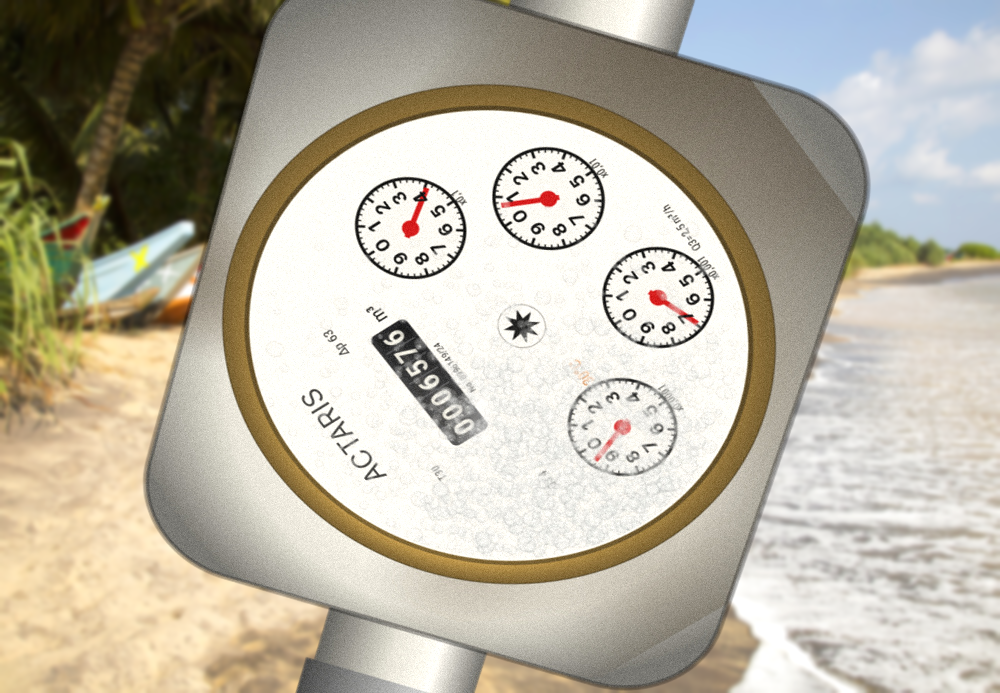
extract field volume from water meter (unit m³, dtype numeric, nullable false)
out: 6576.4069 m³
